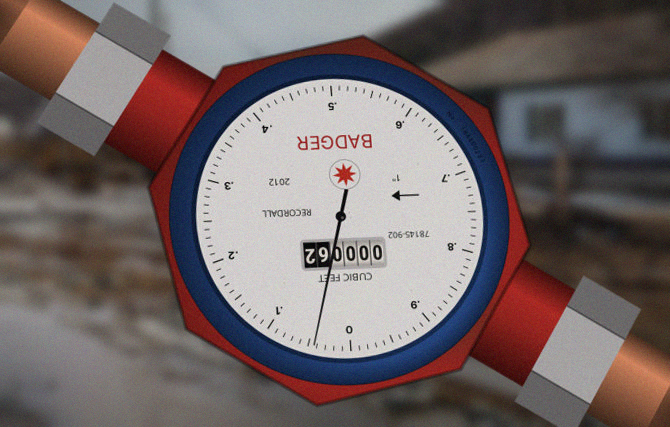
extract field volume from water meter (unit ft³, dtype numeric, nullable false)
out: 62.04 ft³
